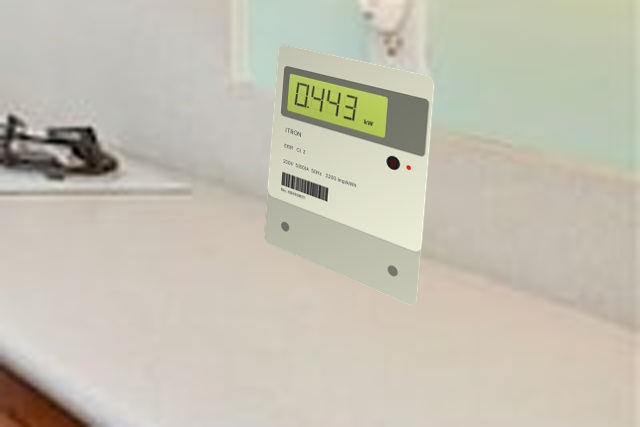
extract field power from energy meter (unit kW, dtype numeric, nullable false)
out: 0.443 kW
